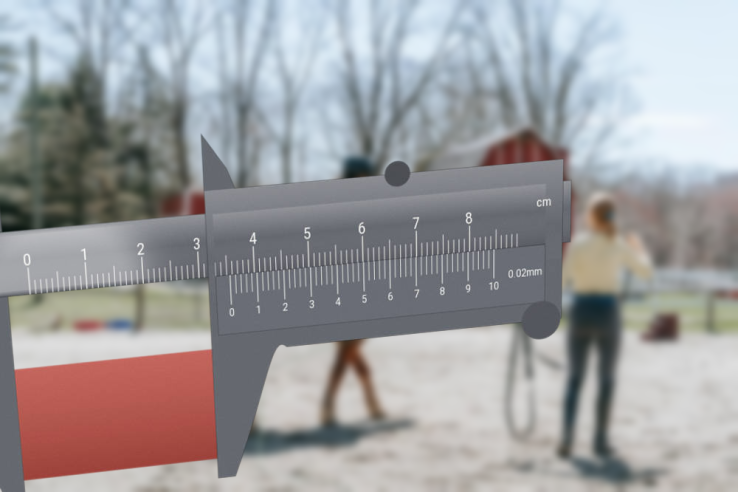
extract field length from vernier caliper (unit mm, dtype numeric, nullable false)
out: 35.6 mm
